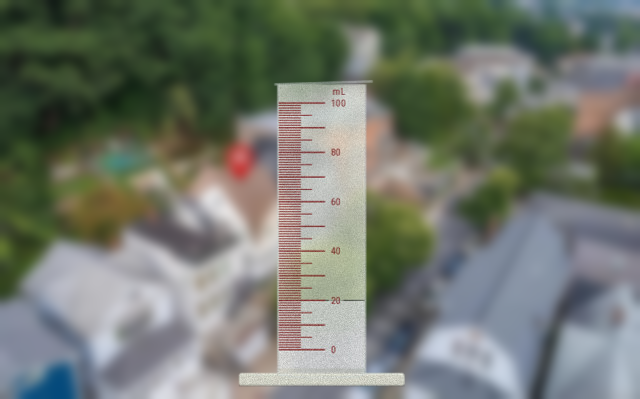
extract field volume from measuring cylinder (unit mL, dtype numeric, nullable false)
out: 20 mL
